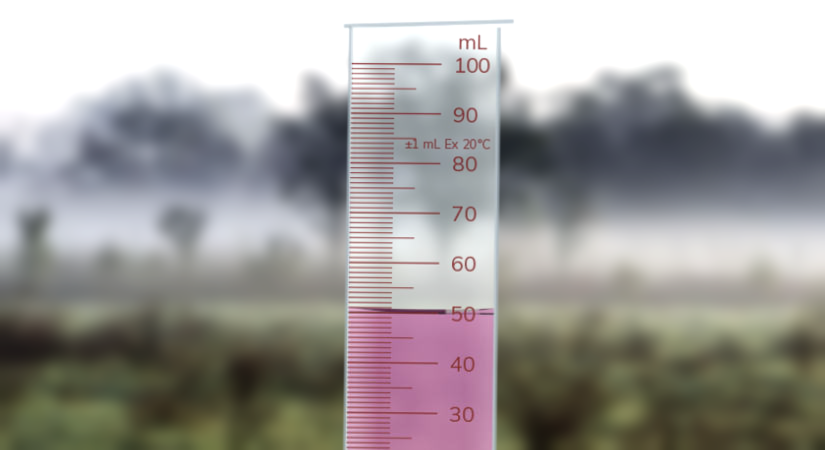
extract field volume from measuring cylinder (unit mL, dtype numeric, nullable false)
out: 50 mL
